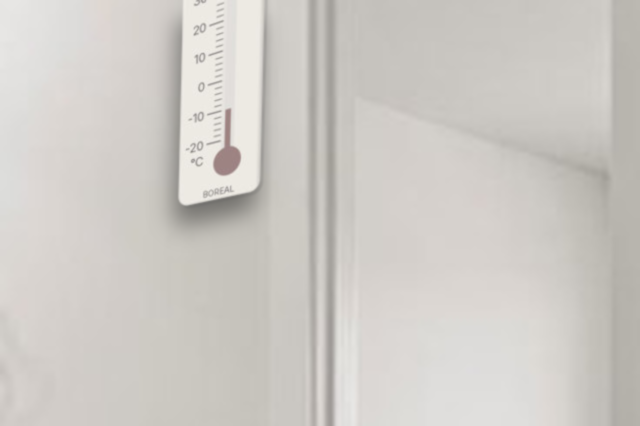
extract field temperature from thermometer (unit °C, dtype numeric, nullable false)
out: -10 °C
